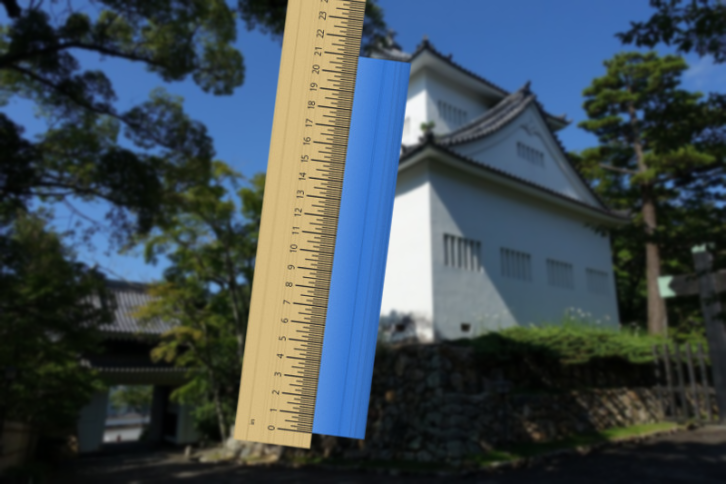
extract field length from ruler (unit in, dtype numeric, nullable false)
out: 21 in
